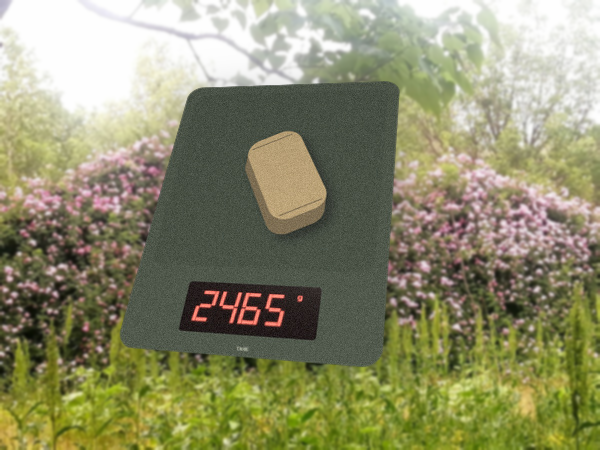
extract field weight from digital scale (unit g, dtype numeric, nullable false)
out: 2465 g
